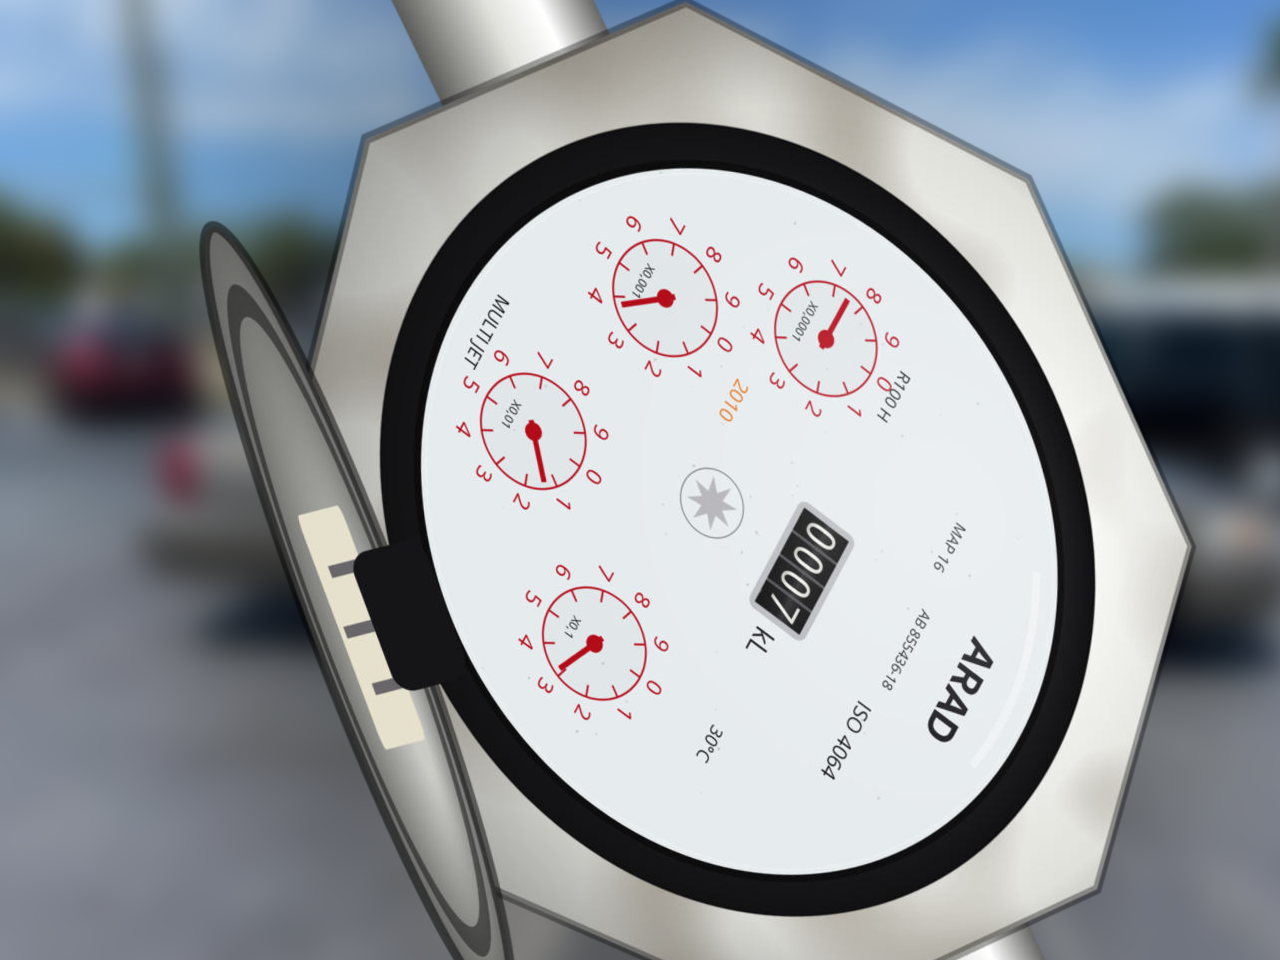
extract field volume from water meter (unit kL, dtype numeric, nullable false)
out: 7.3137 kL
